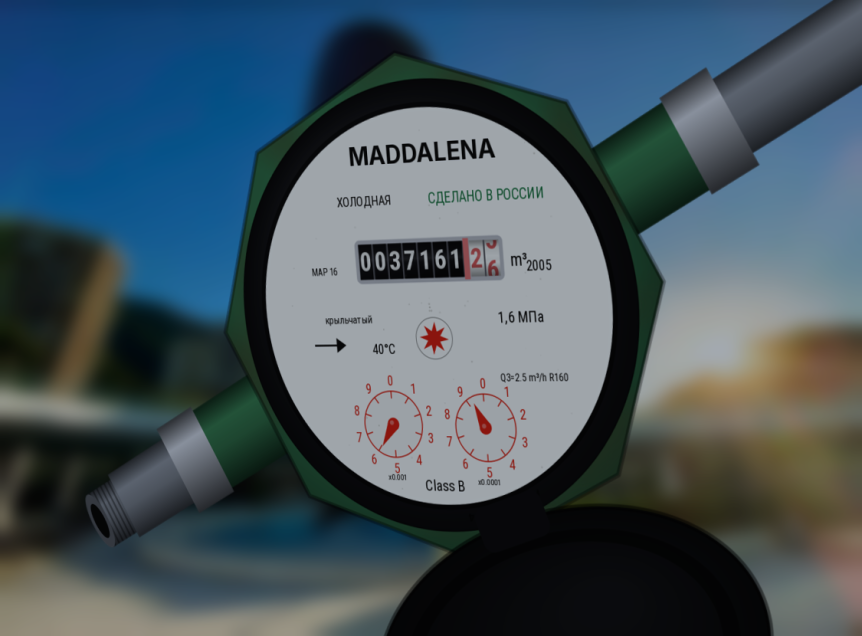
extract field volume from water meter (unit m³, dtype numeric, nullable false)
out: 37161.2559 m³
